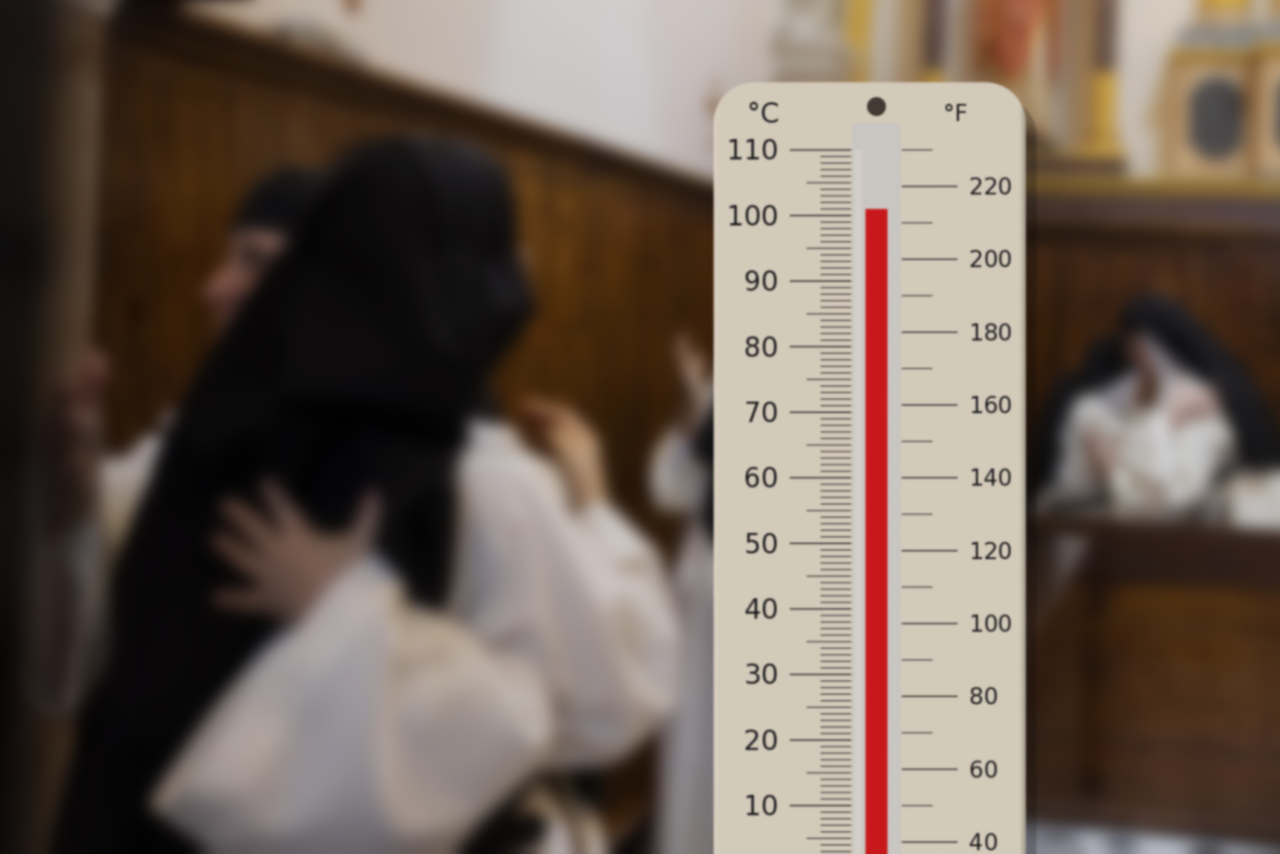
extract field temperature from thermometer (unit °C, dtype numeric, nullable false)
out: 101 °C
